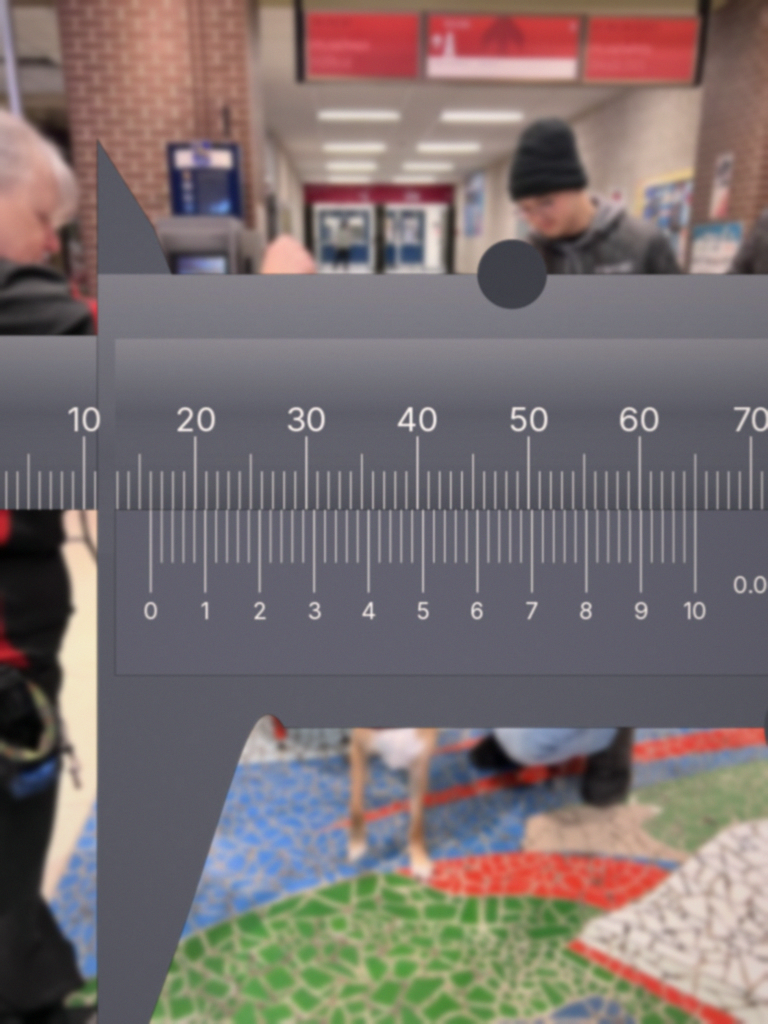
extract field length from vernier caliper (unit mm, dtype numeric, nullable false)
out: 16.0 mm
